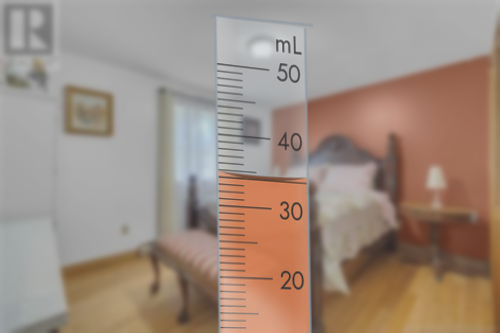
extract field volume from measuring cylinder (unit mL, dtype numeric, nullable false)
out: 34 mL
